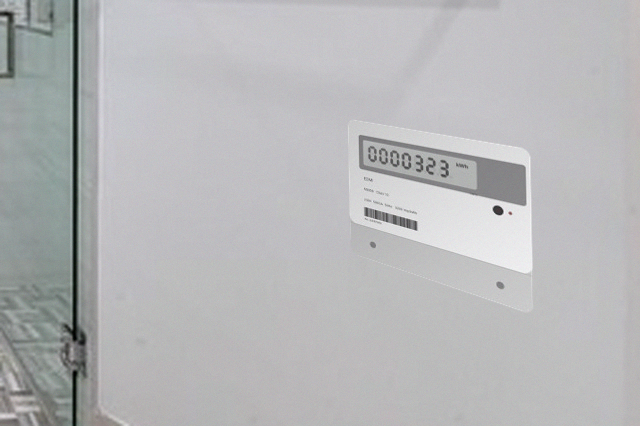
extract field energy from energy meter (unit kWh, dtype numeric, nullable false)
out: 323 kWh
